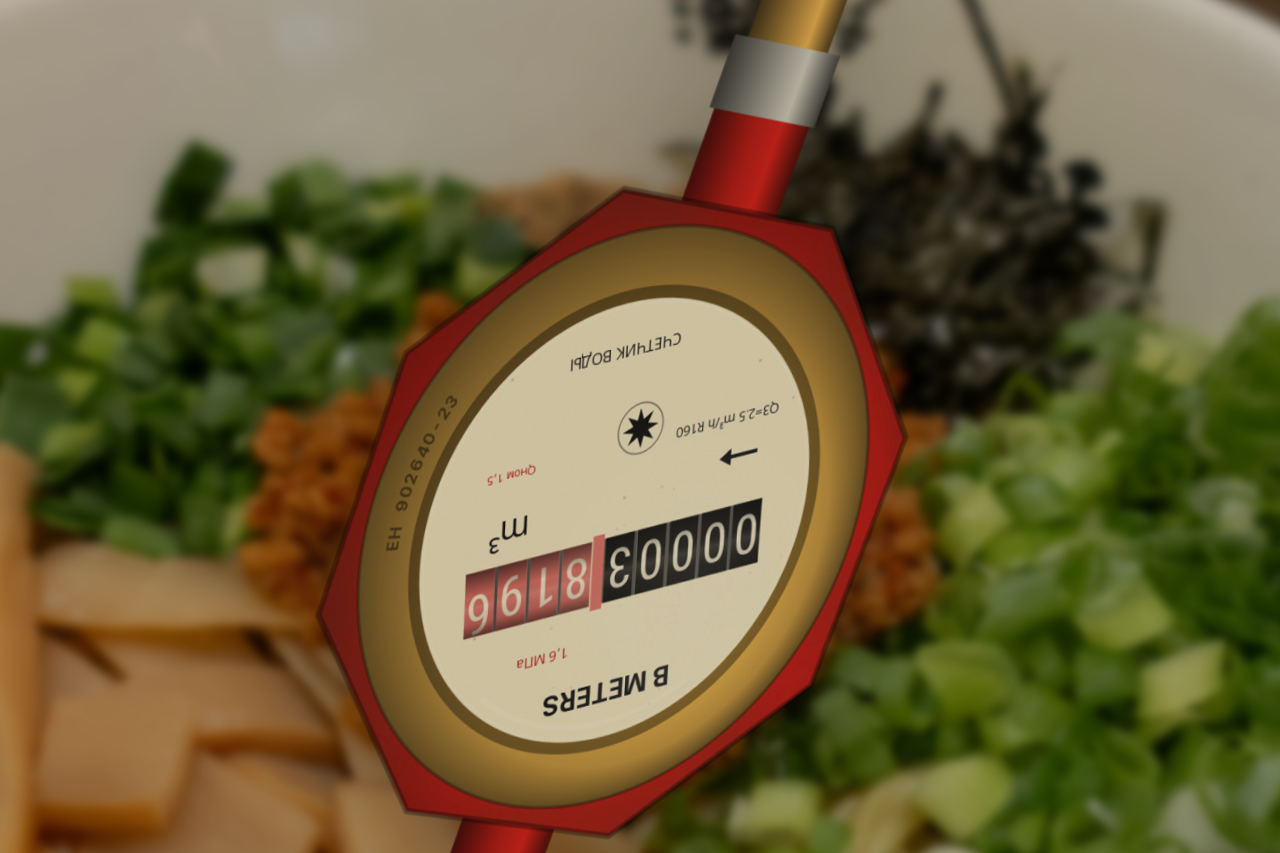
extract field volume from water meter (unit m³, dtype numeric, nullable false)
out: 3.8196 m³
